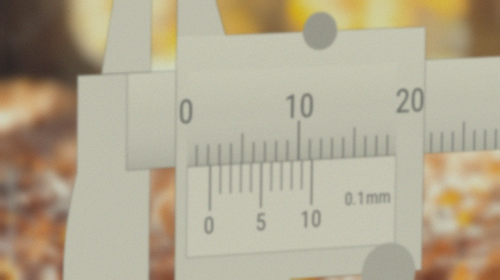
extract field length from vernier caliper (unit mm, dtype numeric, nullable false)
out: 2.2 mm
